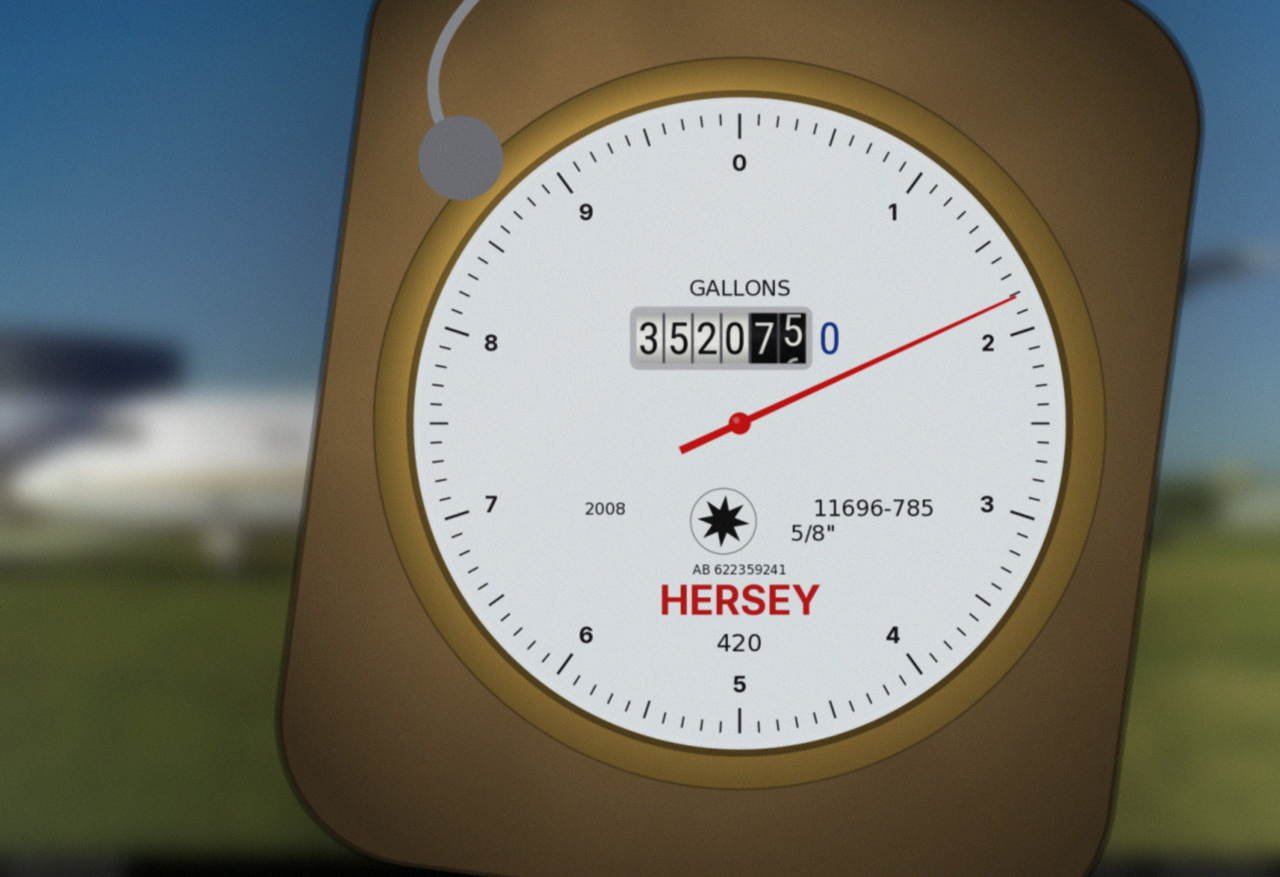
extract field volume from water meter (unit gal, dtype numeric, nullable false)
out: 3520751.8 gal
